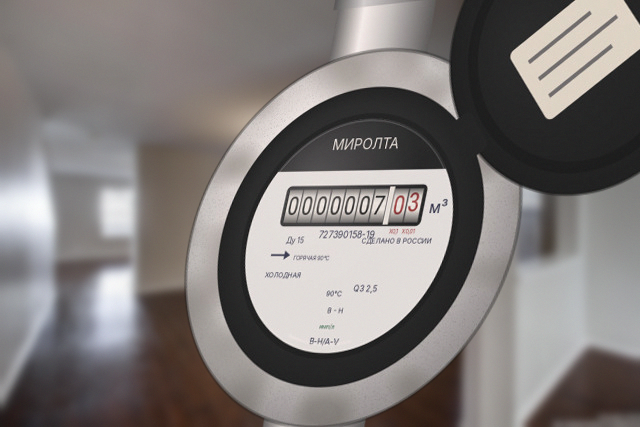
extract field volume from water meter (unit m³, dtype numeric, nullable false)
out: 7.03 m³
